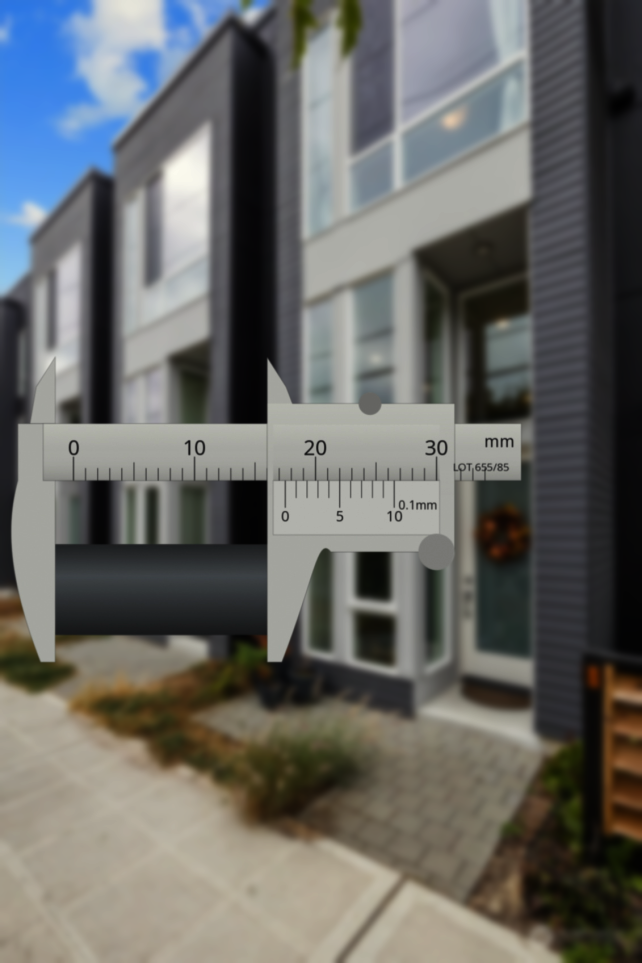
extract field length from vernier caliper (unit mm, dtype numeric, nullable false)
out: 17.5 mm
